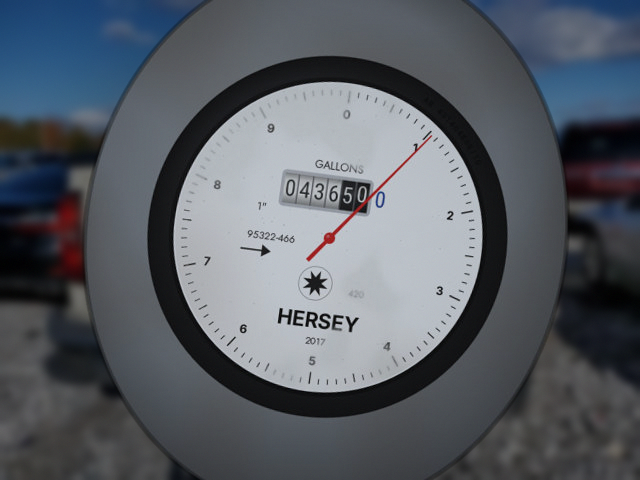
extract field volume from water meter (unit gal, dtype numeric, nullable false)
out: 436501.0 gal
